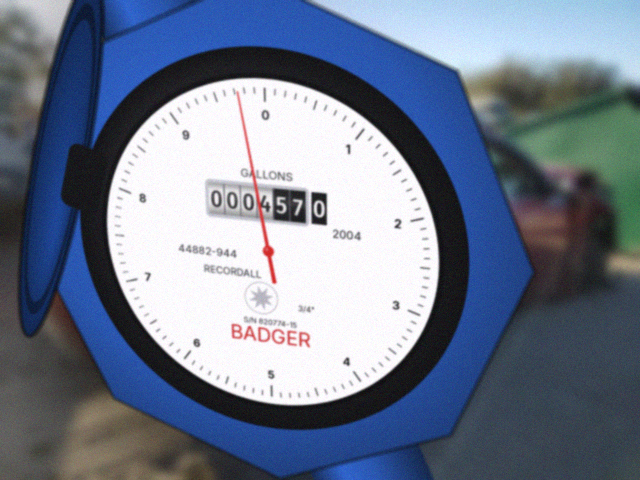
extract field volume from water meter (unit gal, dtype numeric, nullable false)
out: 4569.7 gal
